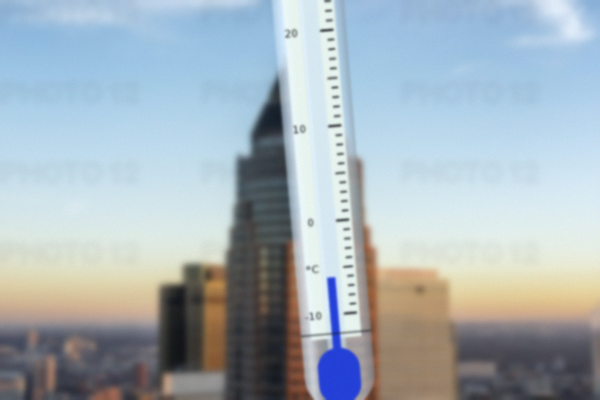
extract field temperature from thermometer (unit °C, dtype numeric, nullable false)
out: -6 °C
